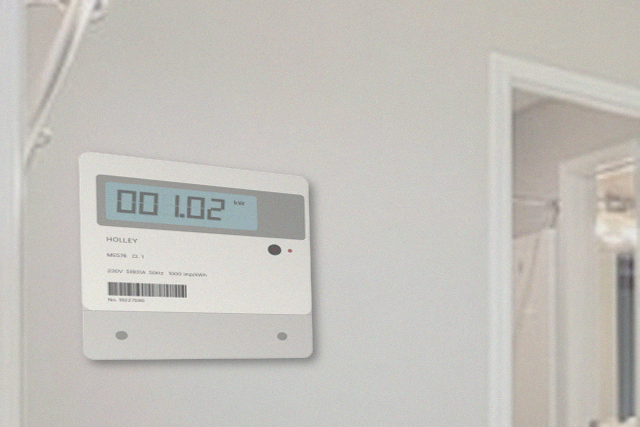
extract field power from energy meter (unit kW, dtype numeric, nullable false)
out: 1.02 kW
